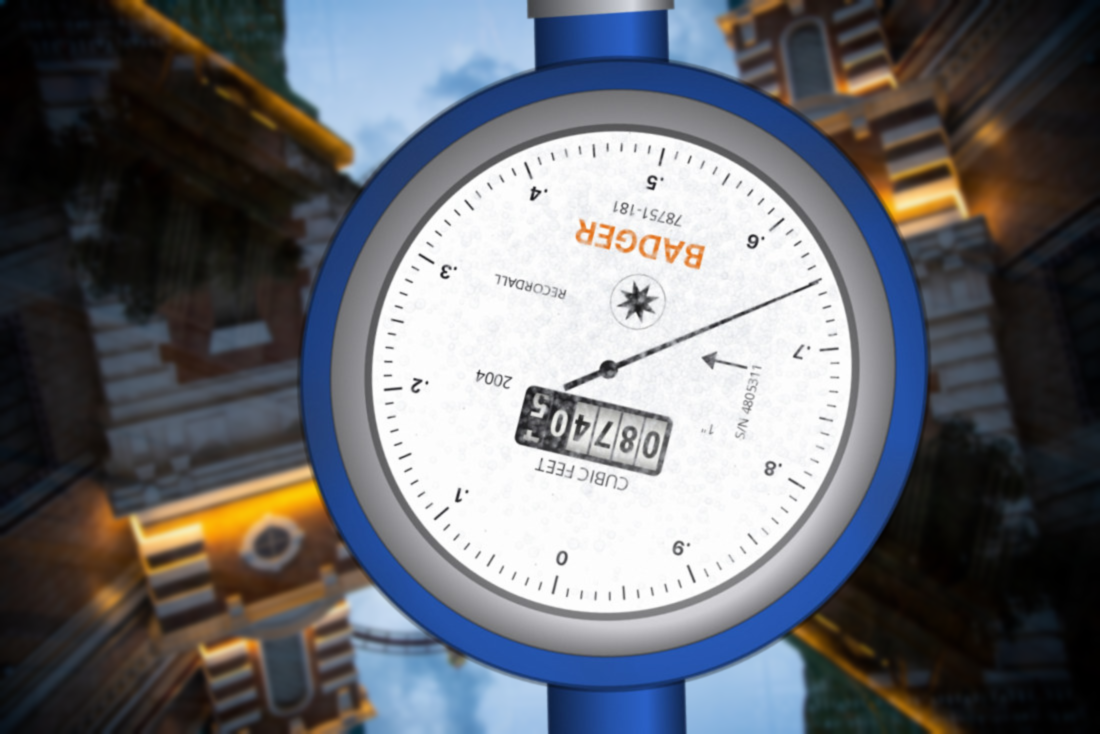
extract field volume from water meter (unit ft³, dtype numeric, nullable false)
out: 87404.65 ft³
